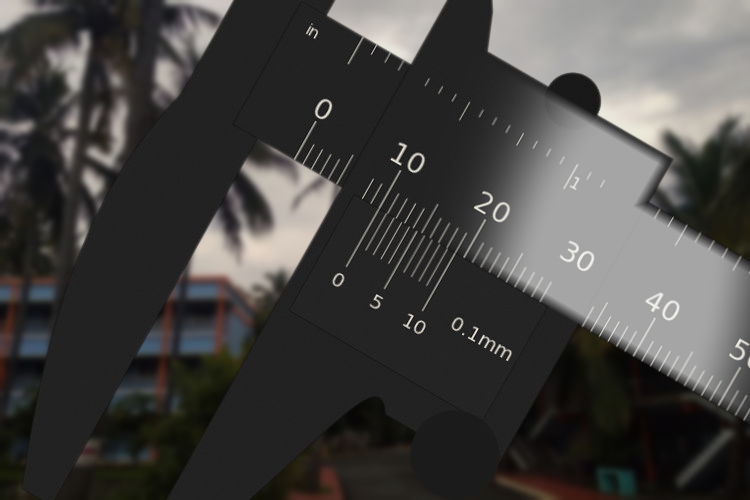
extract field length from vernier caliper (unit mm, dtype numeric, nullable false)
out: 10.0 mm
